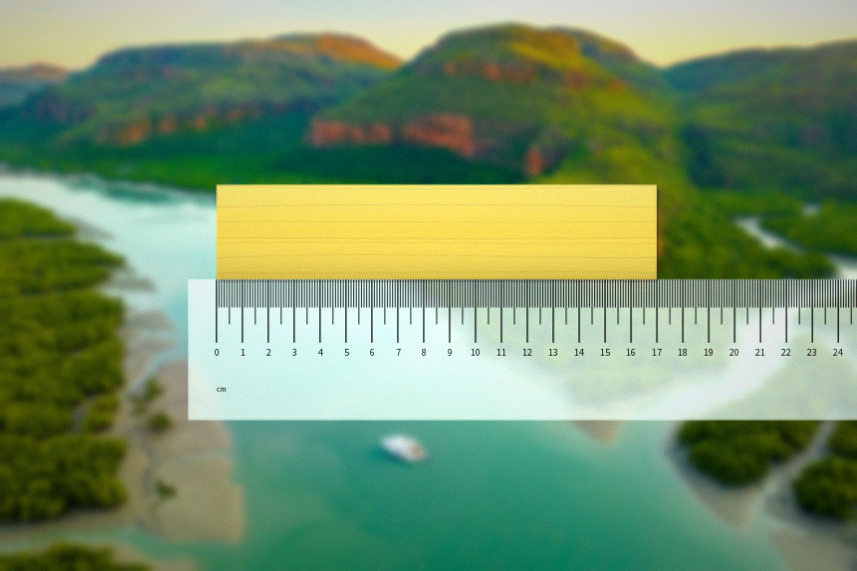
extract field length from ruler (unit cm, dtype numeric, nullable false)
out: 17 cm
